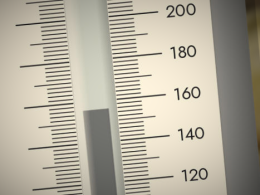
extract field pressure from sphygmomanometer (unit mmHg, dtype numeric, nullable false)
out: 156 mmHg
